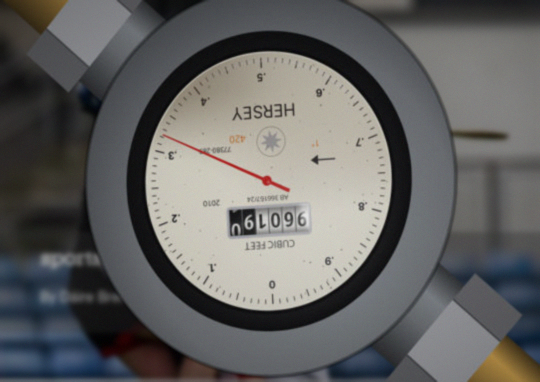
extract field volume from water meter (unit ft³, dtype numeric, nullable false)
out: 960190.32 ft³
